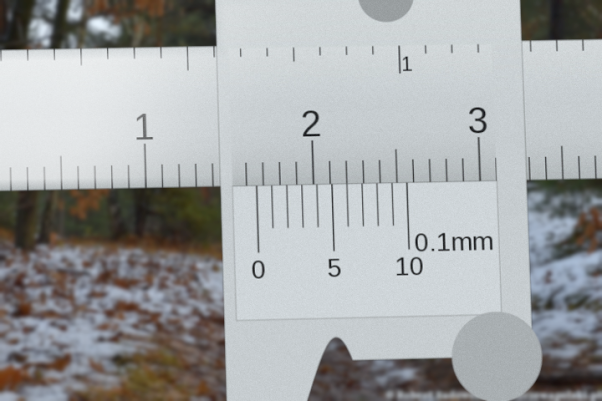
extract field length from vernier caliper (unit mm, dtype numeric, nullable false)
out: 16.6 mm
